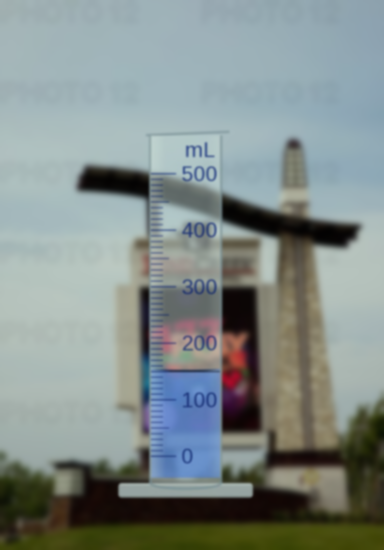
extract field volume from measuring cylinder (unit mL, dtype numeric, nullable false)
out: 150 mL
